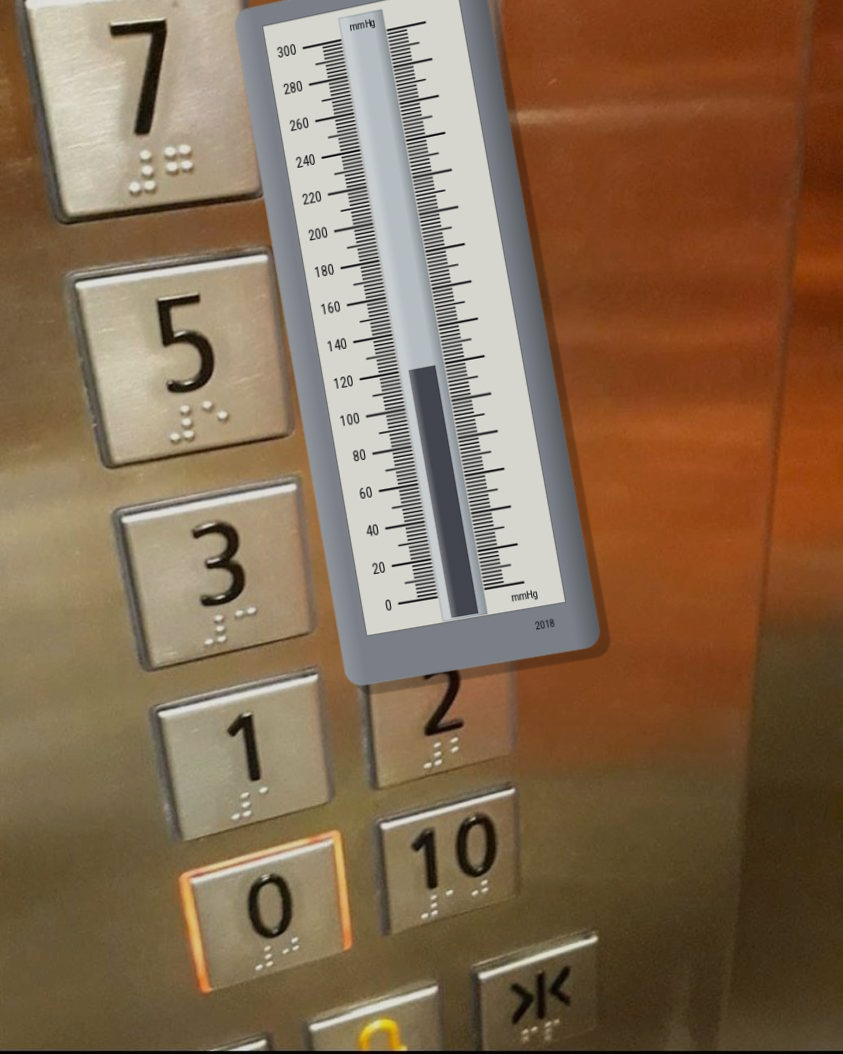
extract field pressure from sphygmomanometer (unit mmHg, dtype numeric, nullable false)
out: 120 mmHg
